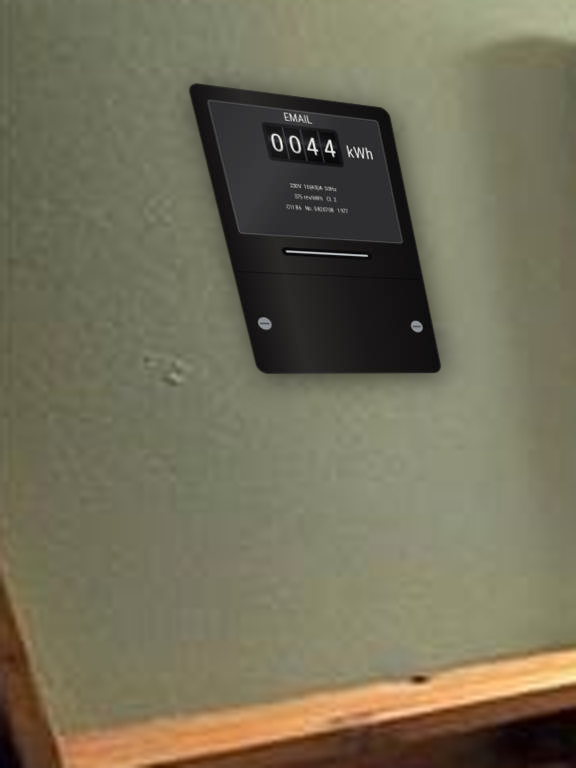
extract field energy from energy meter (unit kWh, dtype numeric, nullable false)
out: 44 kWh
